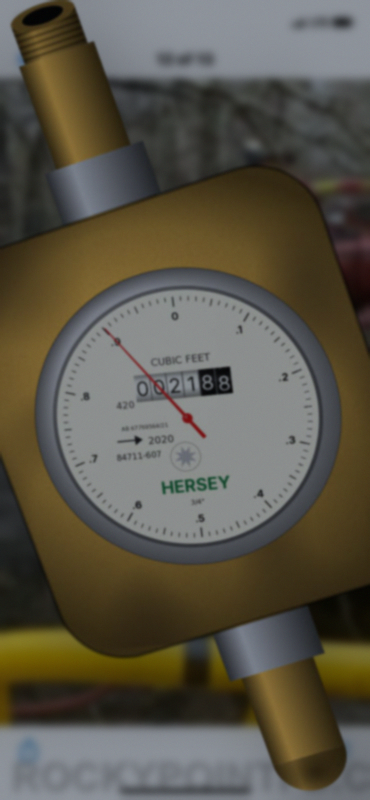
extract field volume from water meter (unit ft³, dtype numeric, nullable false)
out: 2187.90 ft³
